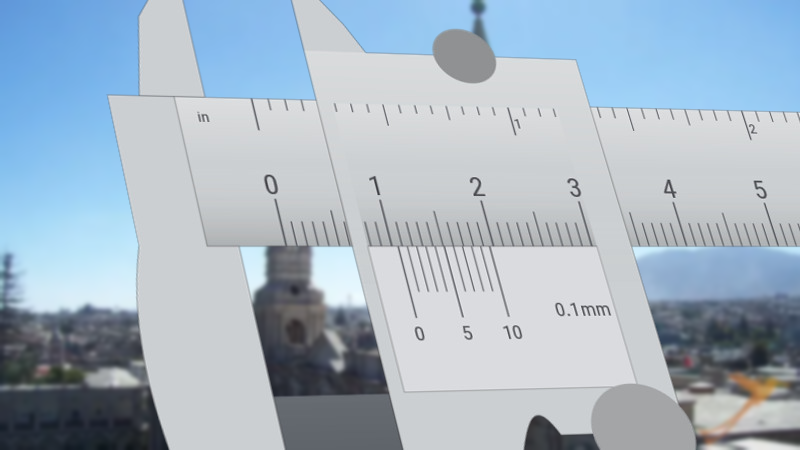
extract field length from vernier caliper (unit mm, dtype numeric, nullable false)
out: 10.6 mm
